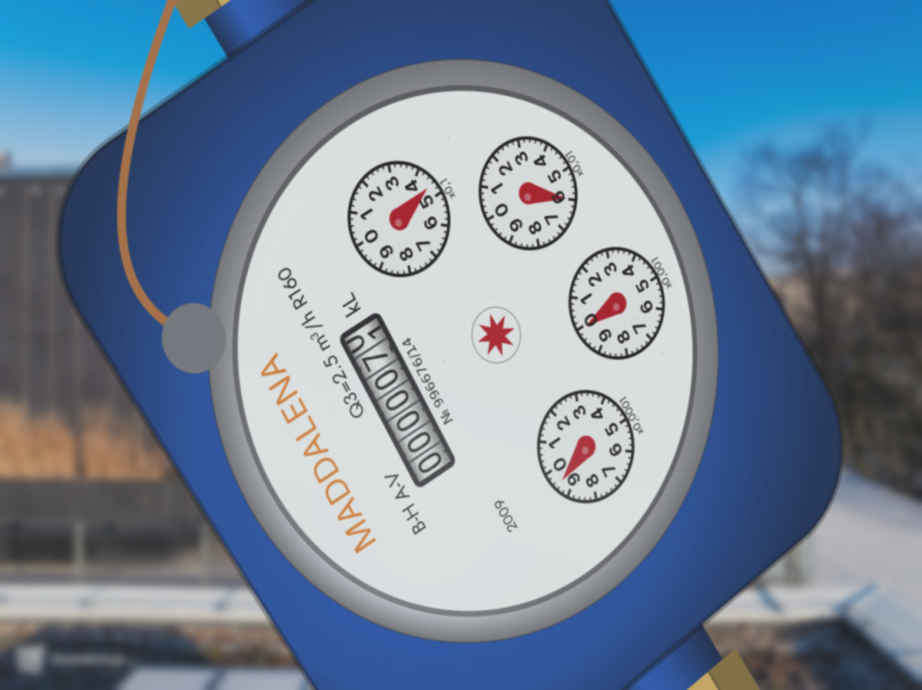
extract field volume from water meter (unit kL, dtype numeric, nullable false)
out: 70.4599 kL
